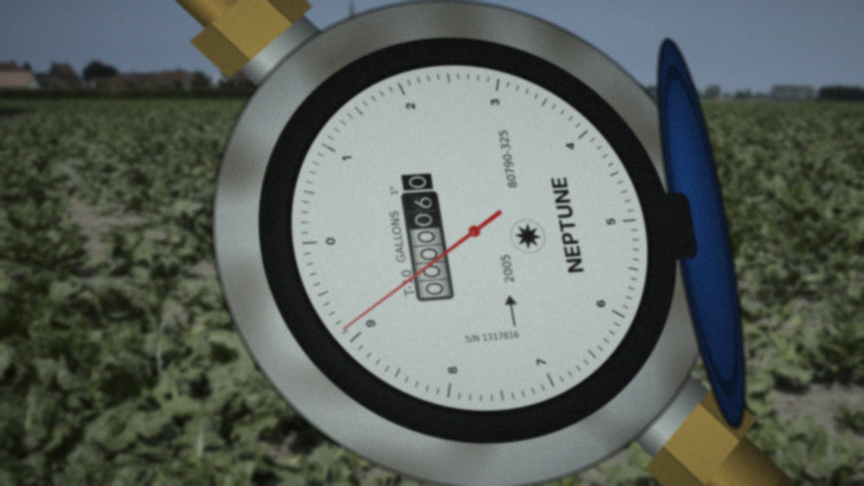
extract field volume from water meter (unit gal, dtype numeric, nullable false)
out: 59.1 gal
